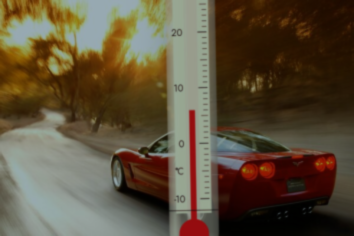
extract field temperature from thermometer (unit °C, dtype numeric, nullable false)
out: 6 °C
